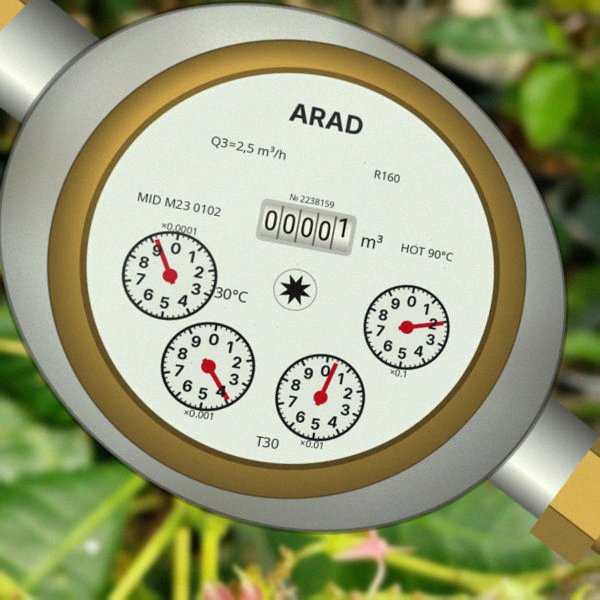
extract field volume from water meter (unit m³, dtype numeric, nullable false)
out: 1.2039 m³
